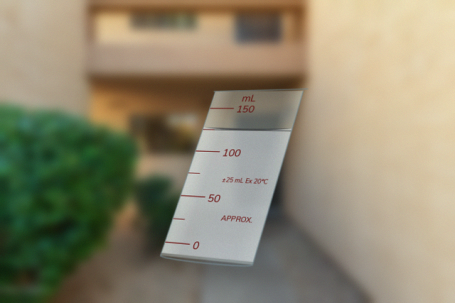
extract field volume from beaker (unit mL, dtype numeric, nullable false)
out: 125 mL
